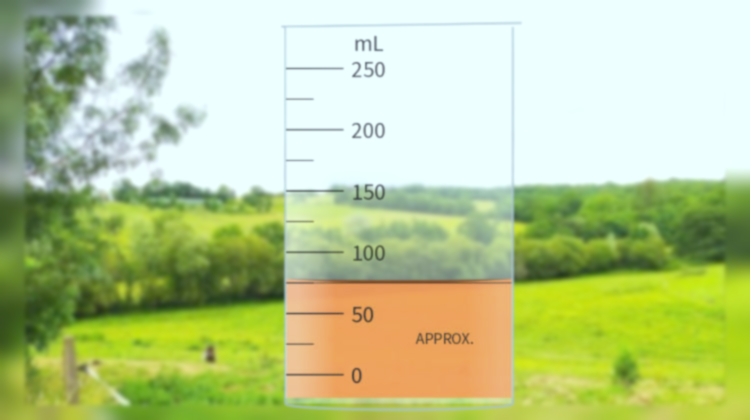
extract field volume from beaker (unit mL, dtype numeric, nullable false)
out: 75 mL
